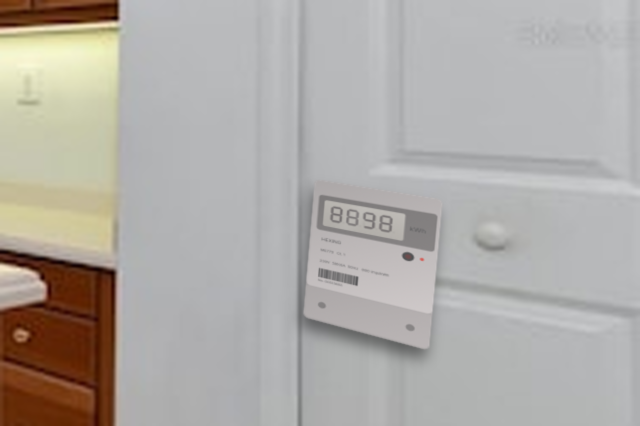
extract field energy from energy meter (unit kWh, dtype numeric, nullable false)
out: 8898 kWh
